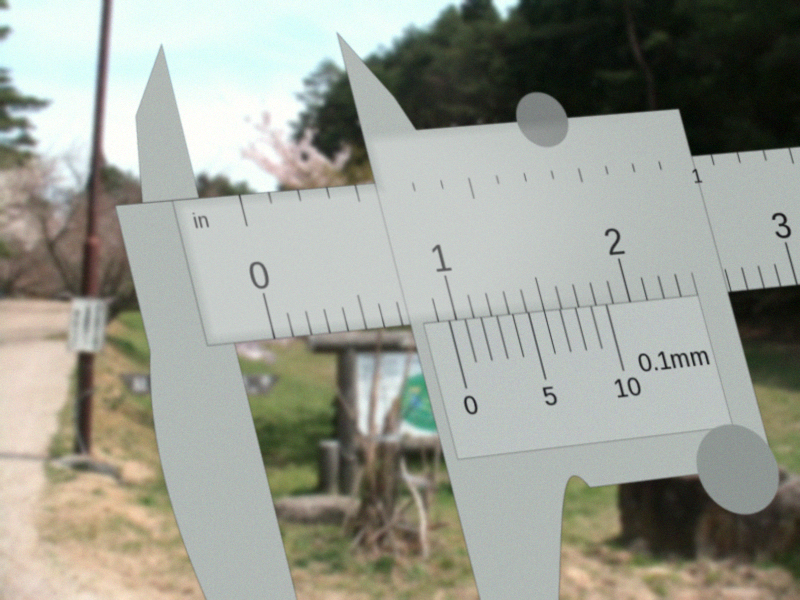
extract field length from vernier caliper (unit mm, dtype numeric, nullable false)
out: 9.6 mm
